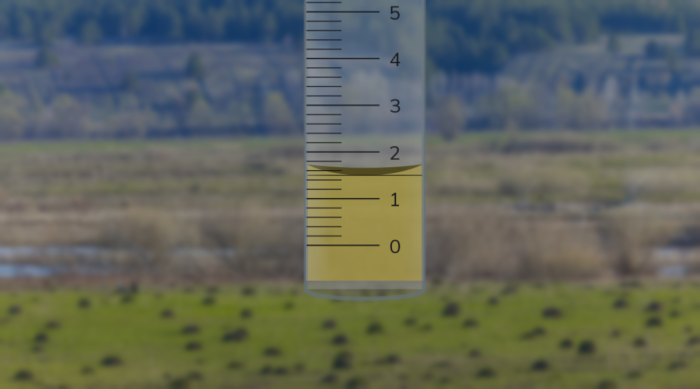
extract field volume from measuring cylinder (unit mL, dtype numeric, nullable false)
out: 1.5 mL
